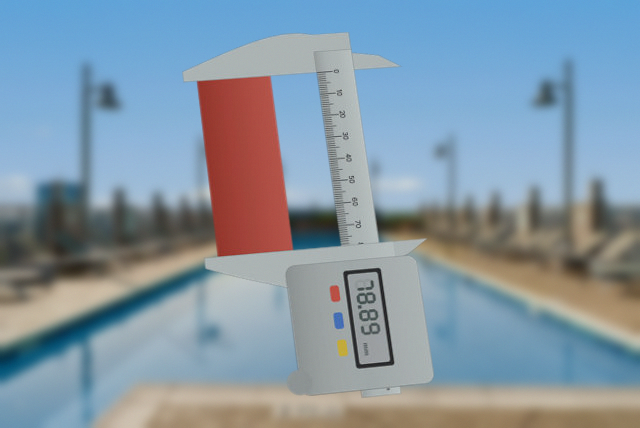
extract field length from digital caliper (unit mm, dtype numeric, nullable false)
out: 78.89 mm
